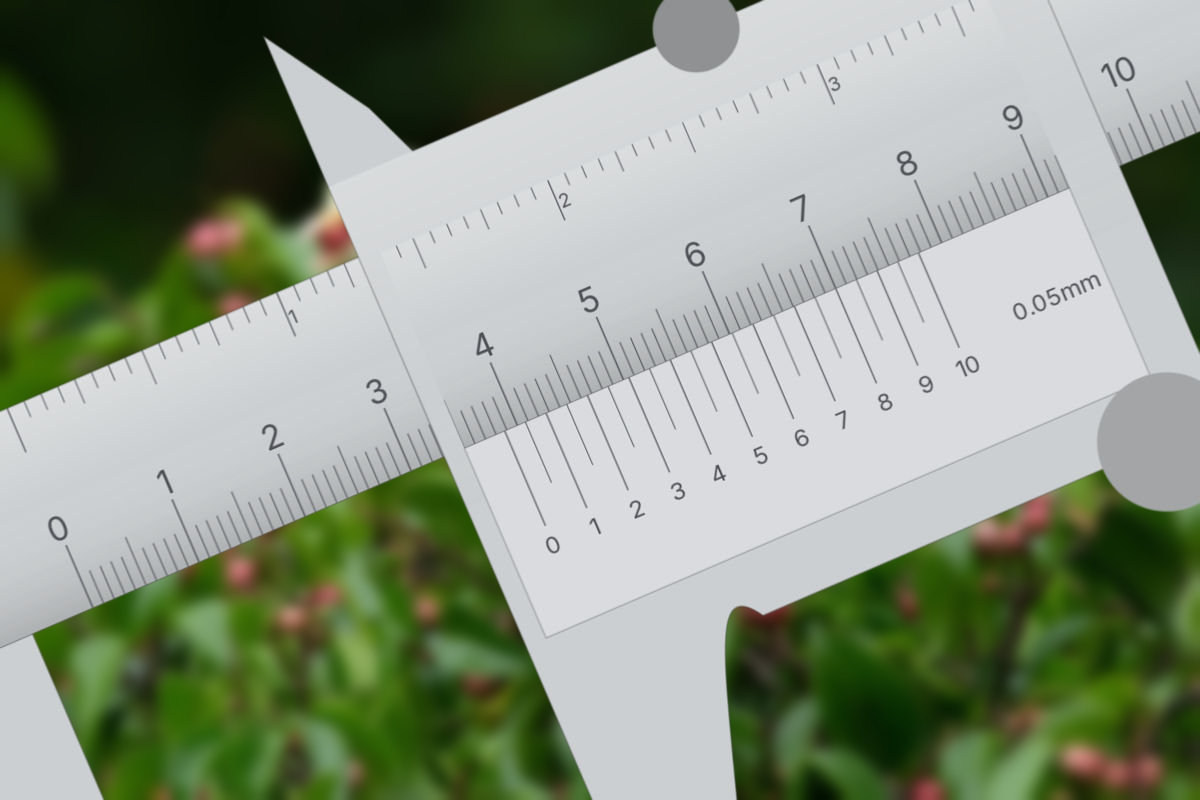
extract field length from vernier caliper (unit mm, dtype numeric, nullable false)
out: 38.8 mm
